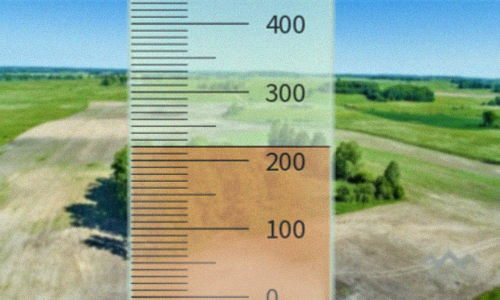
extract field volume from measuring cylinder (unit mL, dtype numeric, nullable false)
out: 220 mL
